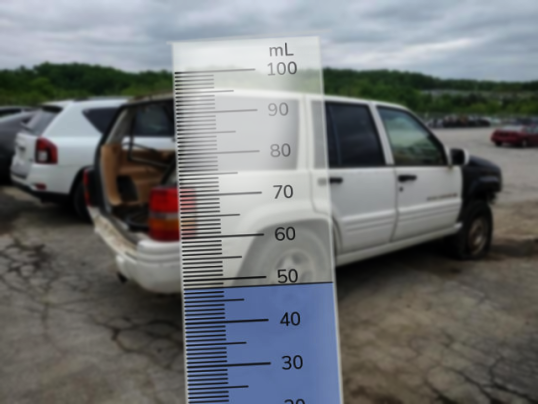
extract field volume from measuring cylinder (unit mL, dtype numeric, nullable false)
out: 48 mL
